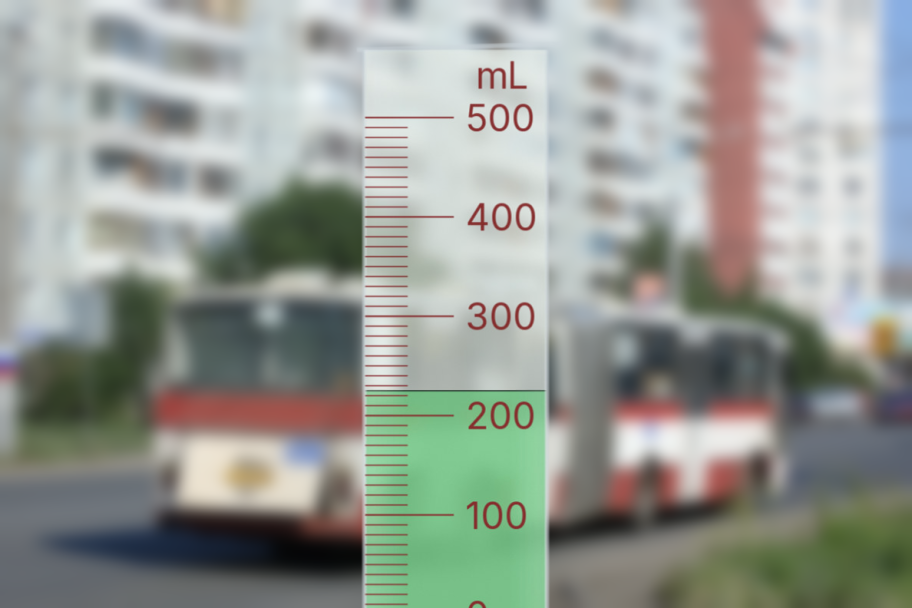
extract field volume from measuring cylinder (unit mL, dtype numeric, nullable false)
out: 225 mL
